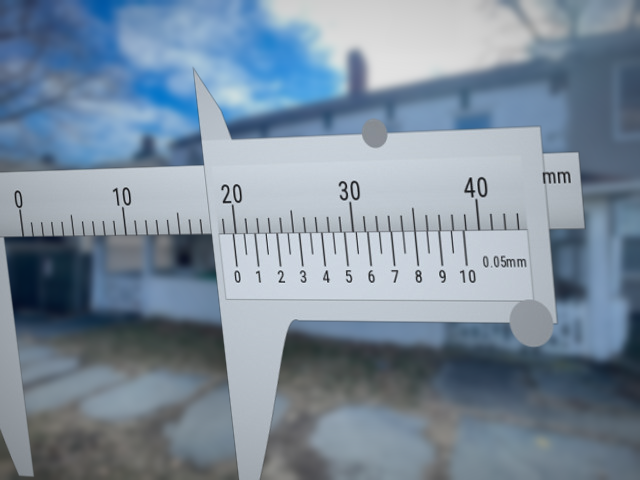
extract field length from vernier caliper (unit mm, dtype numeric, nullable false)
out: 19.8 mm
